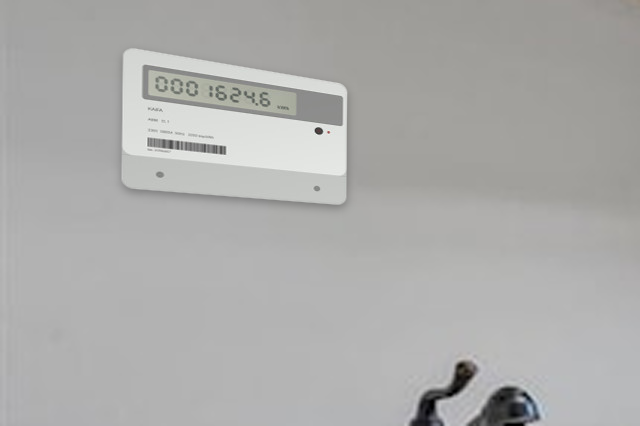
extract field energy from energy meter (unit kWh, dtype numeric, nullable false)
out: 1624.6 kWh
